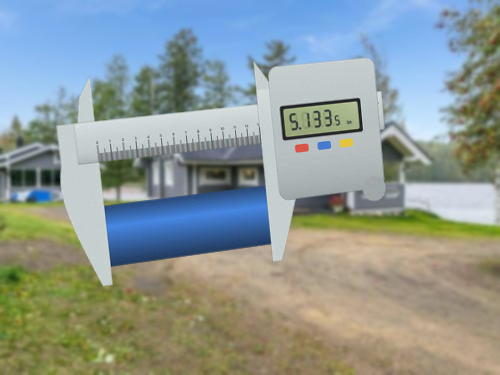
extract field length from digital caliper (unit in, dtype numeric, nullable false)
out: 5.1335 in
